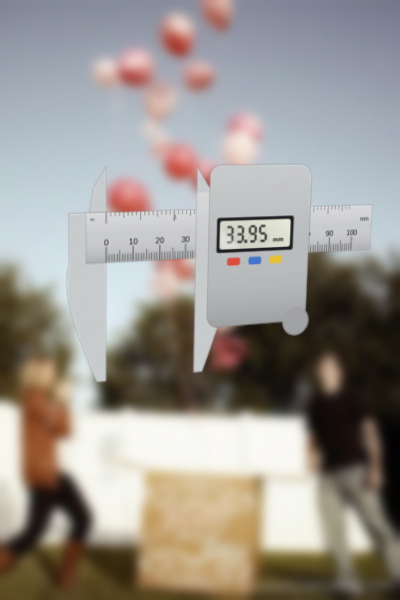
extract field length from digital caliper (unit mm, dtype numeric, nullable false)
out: 33.95 mm
